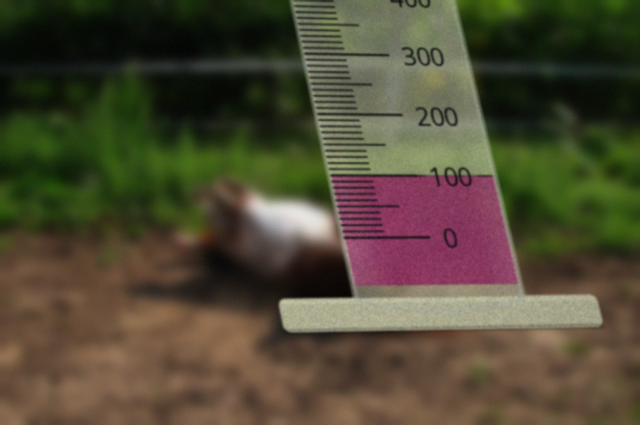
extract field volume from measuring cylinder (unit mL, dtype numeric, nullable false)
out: 100 mL
